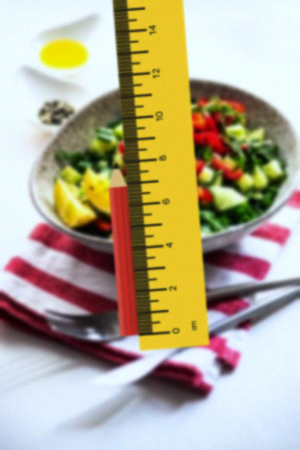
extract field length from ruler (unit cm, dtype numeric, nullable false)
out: 8 cm
